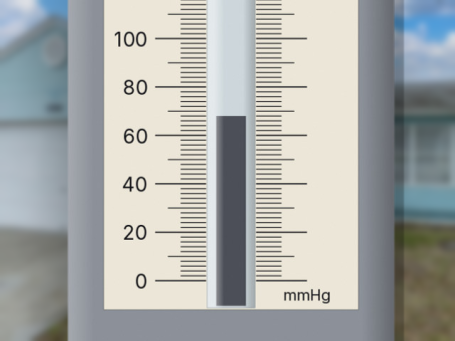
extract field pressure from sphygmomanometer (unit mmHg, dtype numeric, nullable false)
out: 68 mmHg
